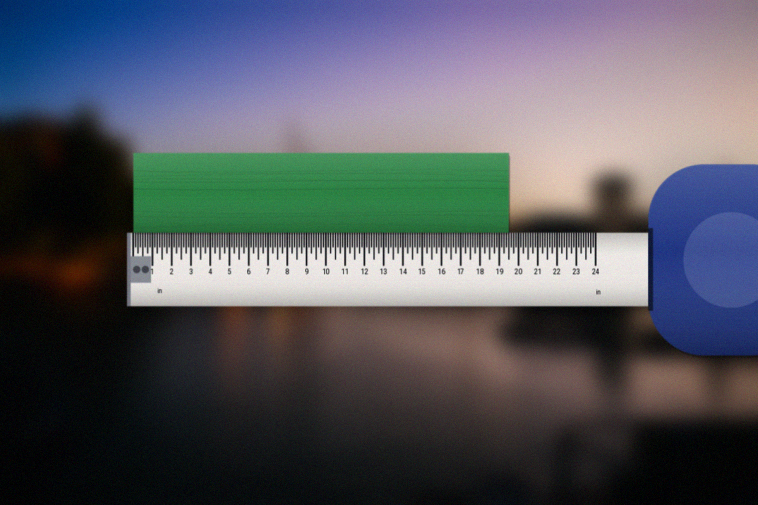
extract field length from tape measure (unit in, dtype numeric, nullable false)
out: 19.5 in
